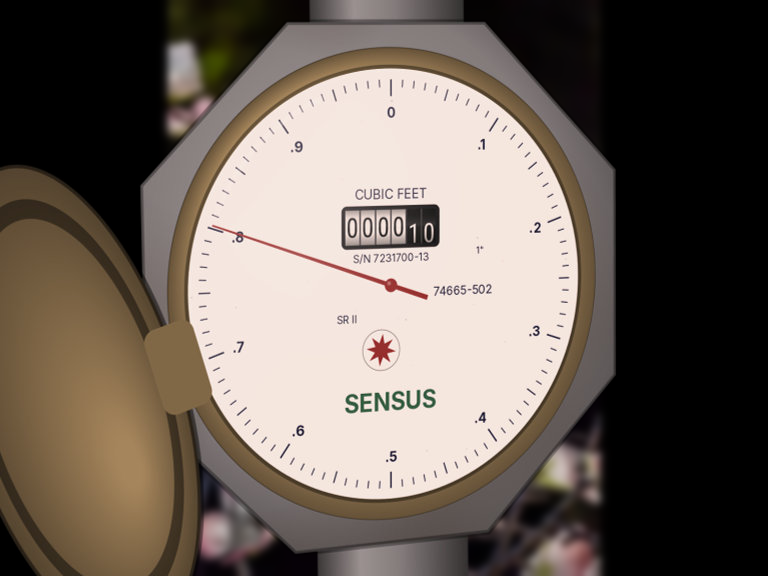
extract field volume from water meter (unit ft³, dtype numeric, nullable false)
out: 9.80 ft³
